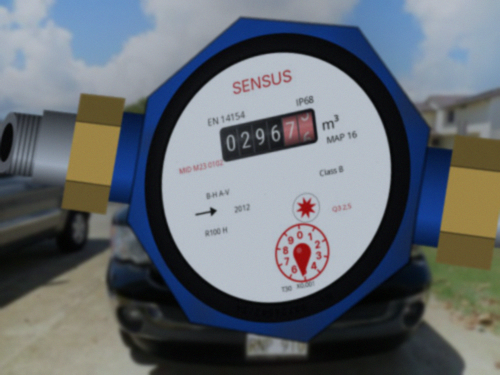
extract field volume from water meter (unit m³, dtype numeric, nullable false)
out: 296.755 m³
